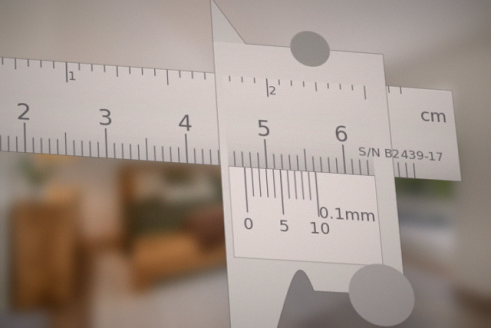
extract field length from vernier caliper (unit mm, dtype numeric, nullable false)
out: 47.2 mm
